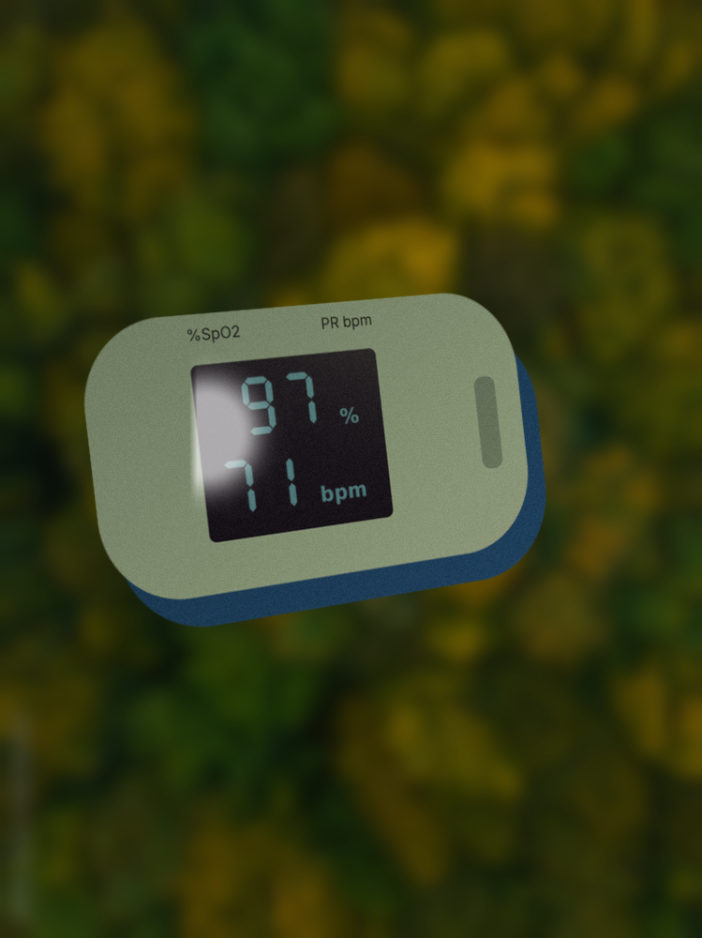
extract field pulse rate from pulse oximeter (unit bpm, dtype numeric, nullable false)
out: 71 bpm
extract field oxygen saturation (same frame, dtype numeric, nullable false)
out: 97 %
